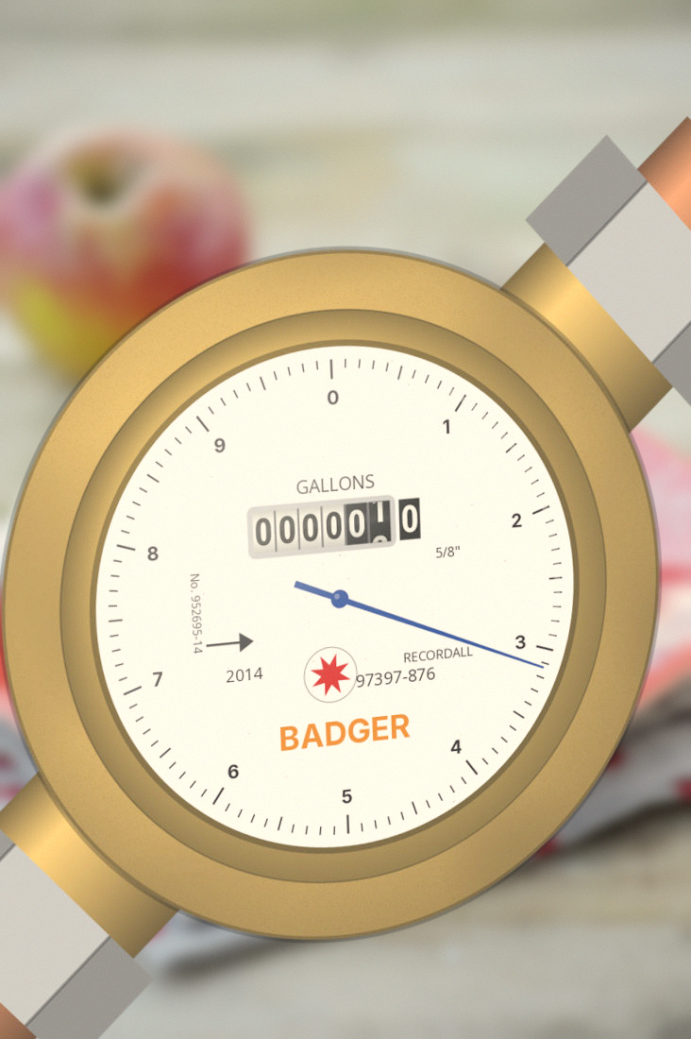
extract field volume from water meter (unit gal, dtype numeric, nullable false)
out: 13.1 gal
